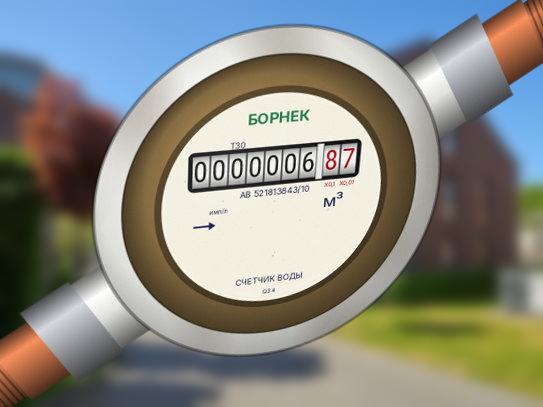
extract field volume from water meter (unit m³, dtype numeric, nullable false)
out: 6.87 m³
